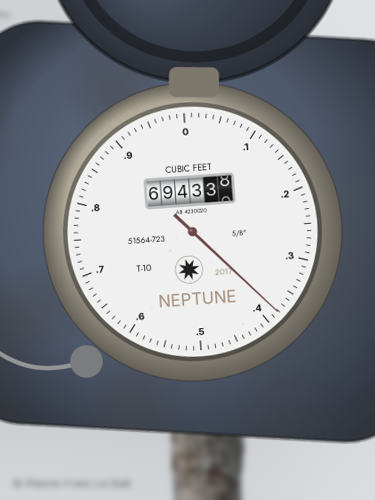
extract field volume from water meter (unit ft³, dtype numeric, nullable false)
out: 694338.38 ft³
